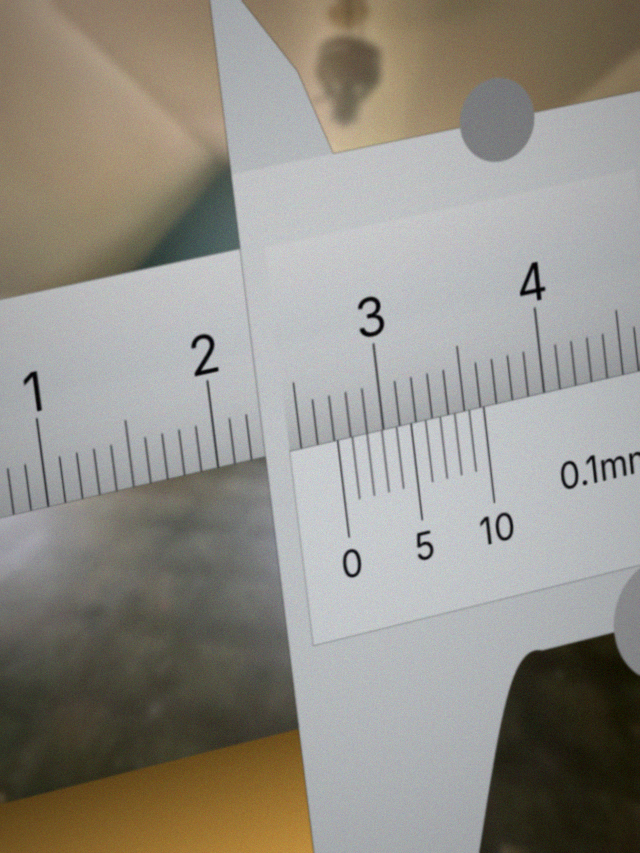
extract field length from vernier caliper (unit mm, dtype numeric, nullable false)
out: 27.2 mm
